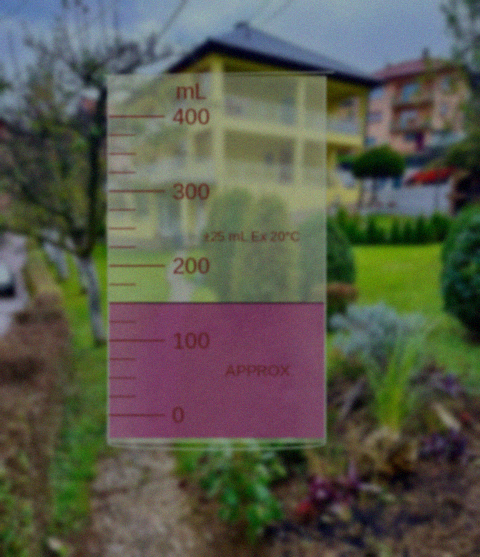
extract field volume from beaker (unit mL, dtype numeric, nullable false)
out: 150 mL
